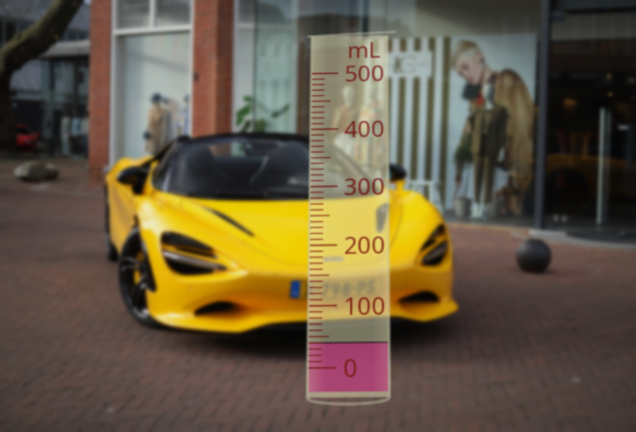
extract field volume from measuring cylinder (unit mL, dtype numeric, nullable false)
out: 40 mL
